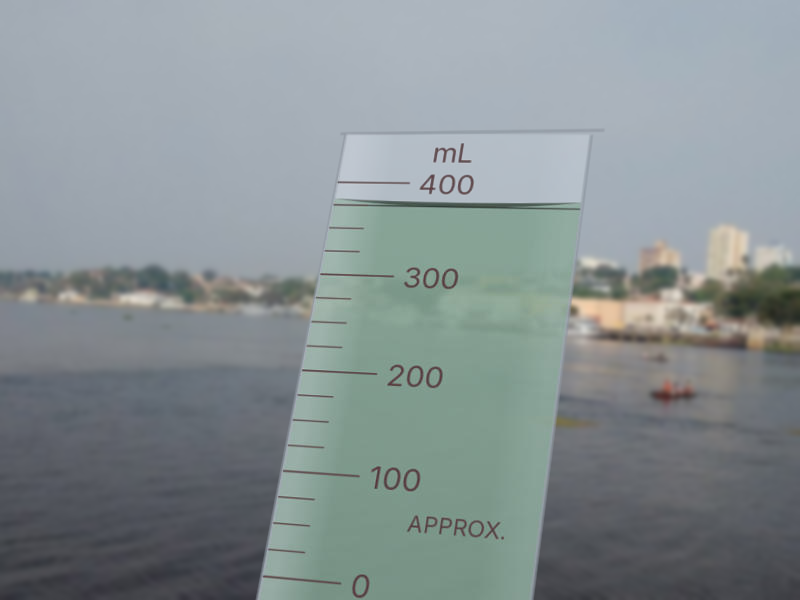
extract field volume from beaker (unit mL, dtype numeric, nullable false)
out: 375 mL
